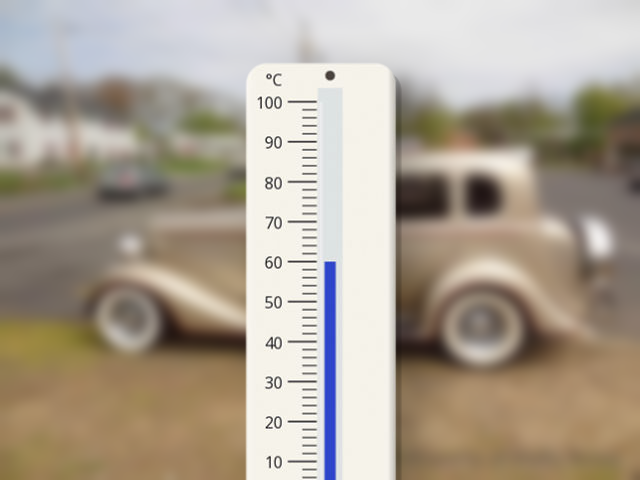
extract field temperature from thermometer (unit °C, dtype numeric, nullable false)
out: 60 °C
